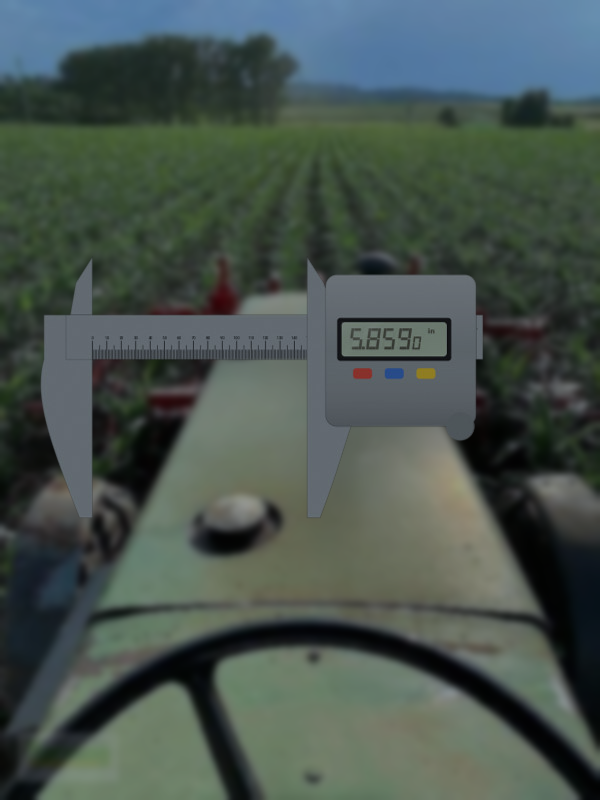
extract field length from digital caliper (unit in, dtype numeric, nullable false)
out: 5.8590 in
